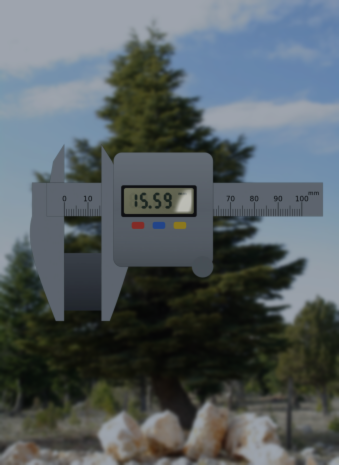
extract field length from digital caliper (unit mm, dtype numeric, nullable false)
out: 15.59 mm
